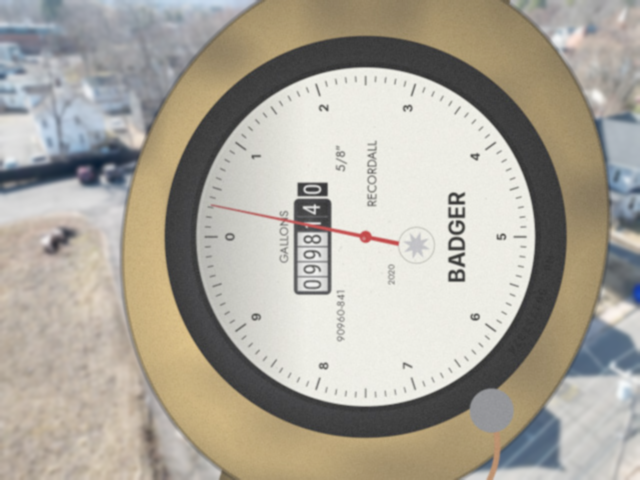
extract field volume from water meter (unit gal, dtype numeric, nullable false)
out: 998140.3 gal
